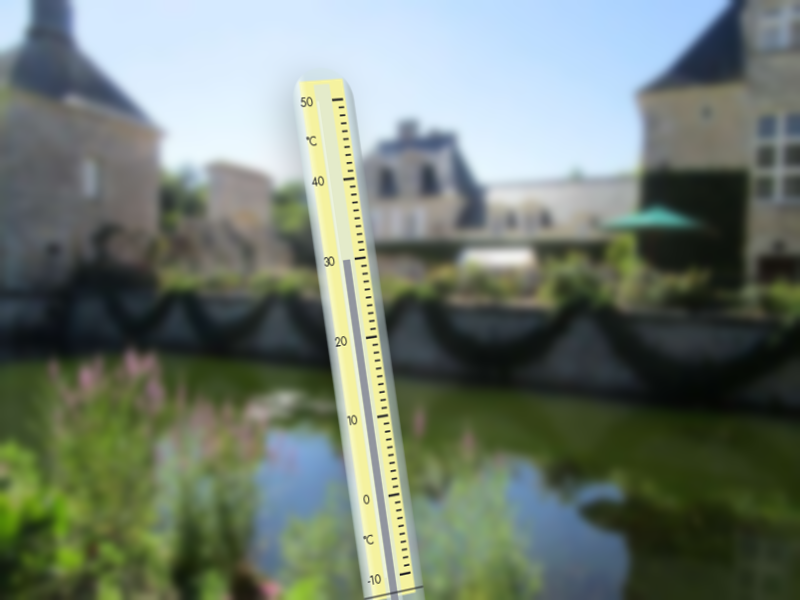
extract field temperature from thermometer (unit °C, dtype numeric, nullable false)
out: 30 °C
